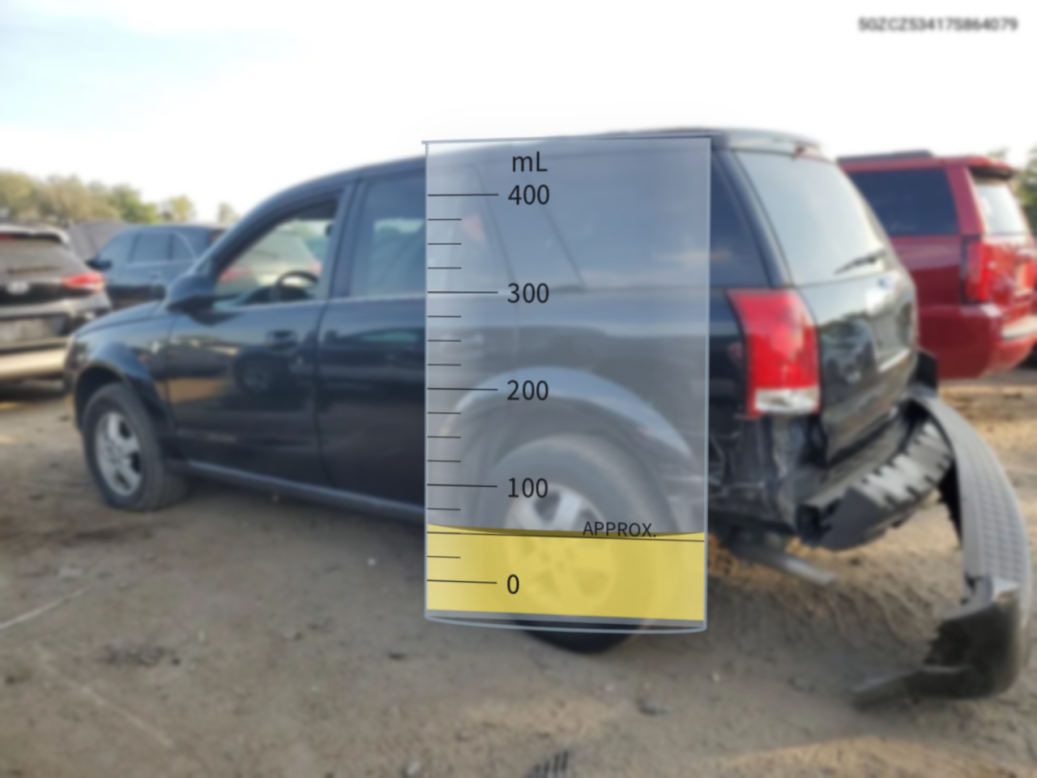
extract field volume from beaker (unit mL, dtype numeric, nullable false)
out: 50 mL
